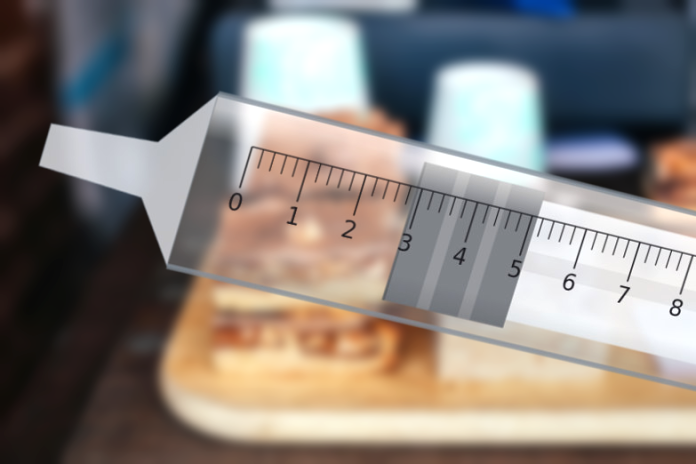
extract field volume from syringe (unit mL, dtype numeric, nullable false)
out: 2.9 mL
